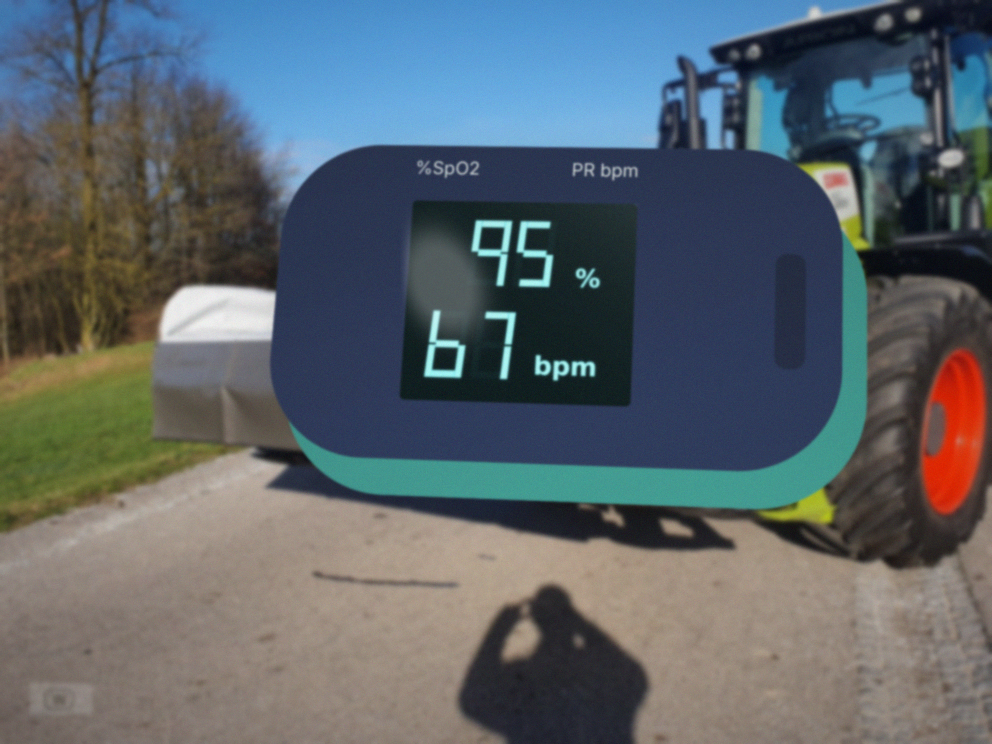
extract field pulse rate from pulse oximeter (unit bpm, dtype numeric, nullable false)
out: 67 bpm
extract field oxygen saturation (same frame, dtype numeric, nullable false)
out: 95 %
